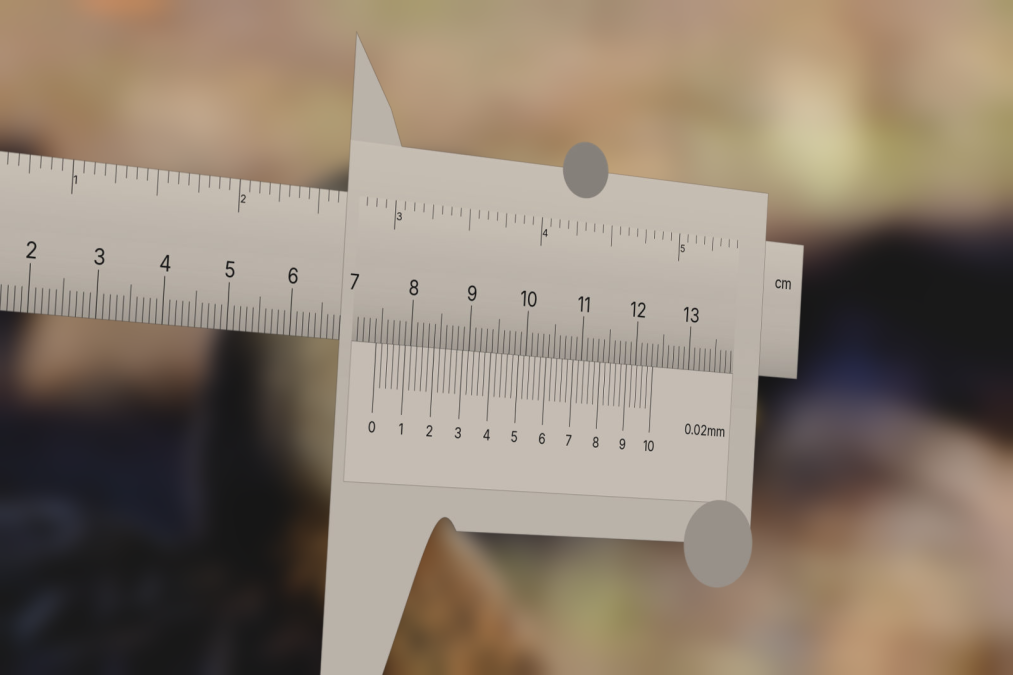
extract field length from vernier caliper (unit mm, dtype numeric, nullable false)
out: 74.2 mm
